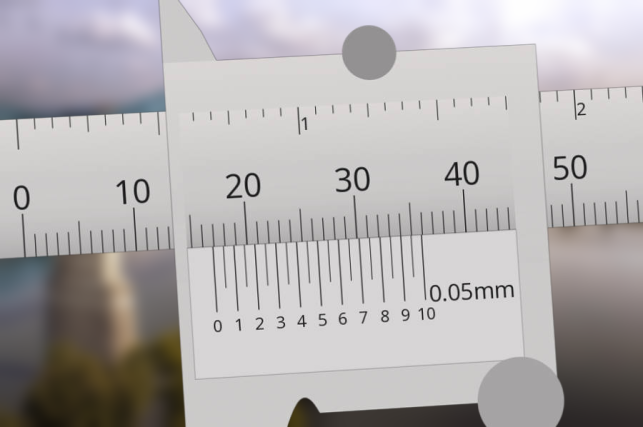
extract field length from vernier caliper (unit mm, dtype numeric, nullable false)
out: 16.9 mm
